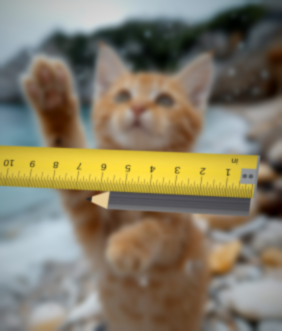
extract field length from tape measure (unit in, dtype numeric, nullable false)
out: 6.5 in
